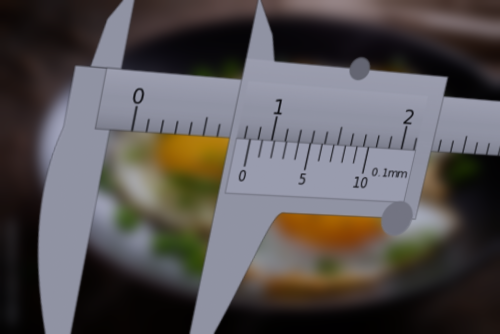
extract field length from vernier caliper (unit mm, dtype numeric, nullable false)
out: 8.4 mm
